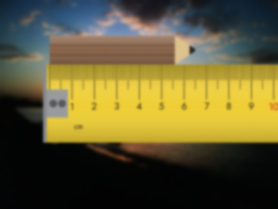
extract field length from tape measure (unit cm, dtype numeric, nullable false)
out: 6.5 cm
